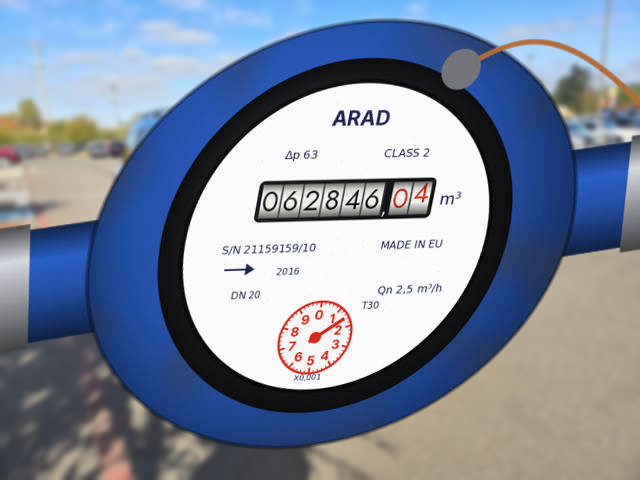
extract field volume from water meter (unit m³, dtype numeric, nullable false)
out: 62846.041 m³
